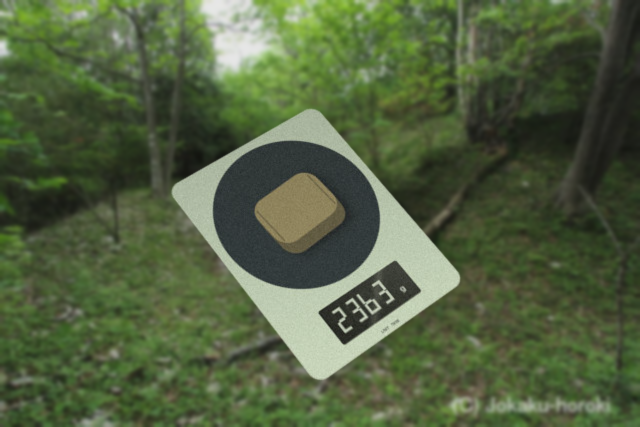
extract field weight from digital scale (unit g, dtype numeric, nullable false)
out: 2363 g
